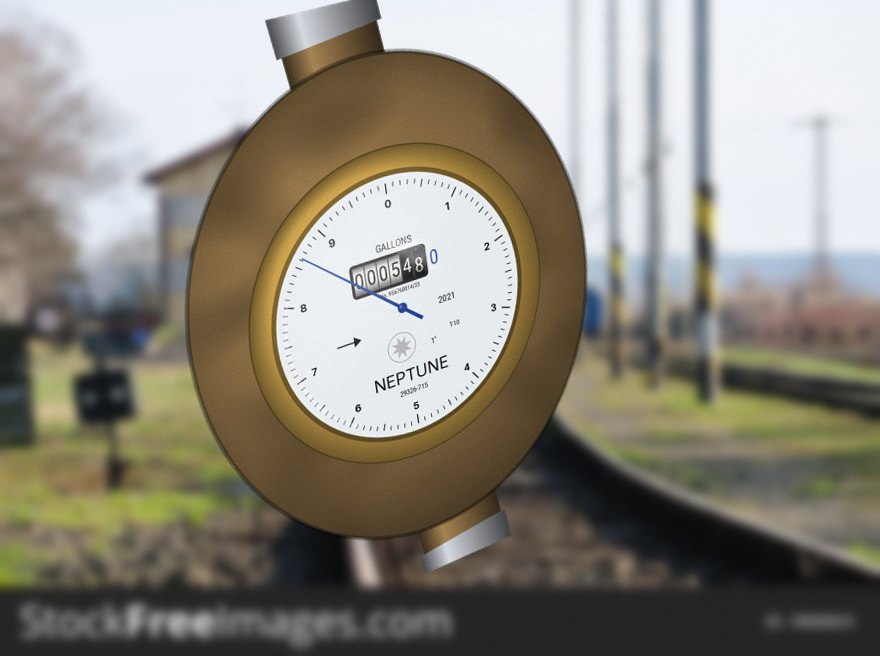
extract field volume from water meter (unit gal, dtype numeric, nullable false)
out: 5478.6 gal
